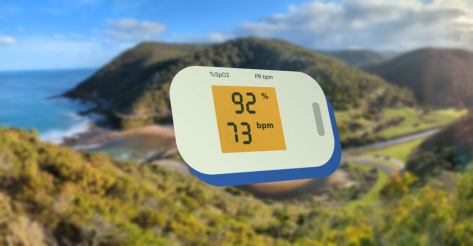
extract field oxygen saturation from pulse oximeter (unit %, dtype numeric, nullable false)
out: 92 %
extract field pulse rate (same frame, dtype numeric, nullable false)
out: 73 bpm
